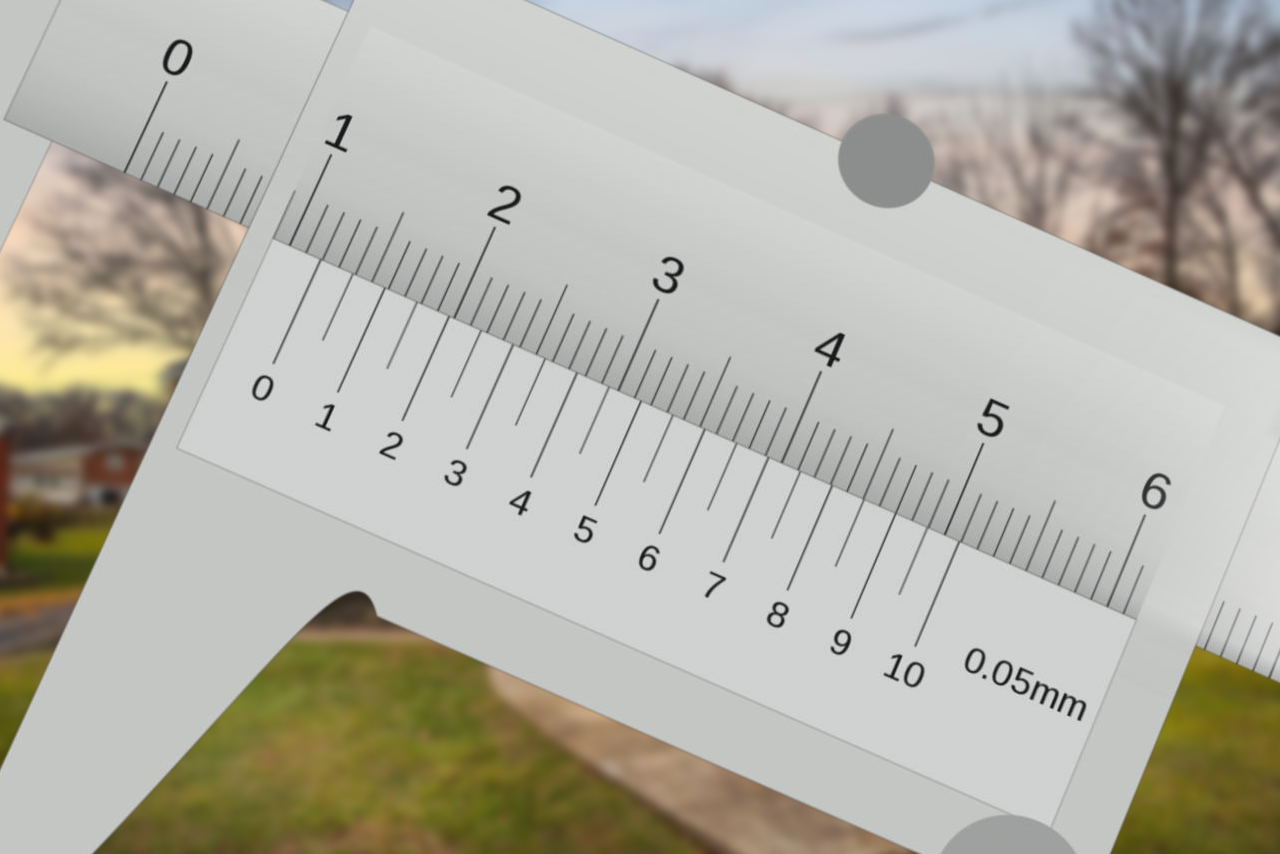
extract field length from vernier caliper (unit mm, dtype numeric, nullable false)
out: 11.9 mm
